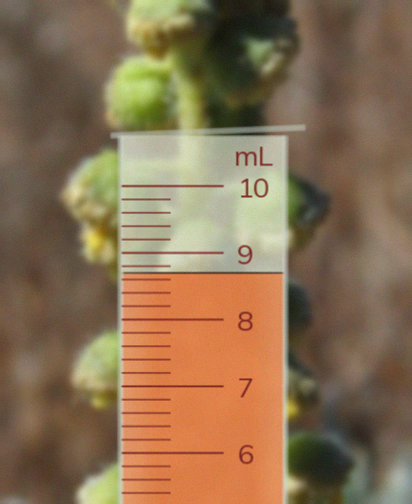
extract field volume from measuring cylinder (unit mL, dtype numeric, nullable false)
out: 8.7 mL
